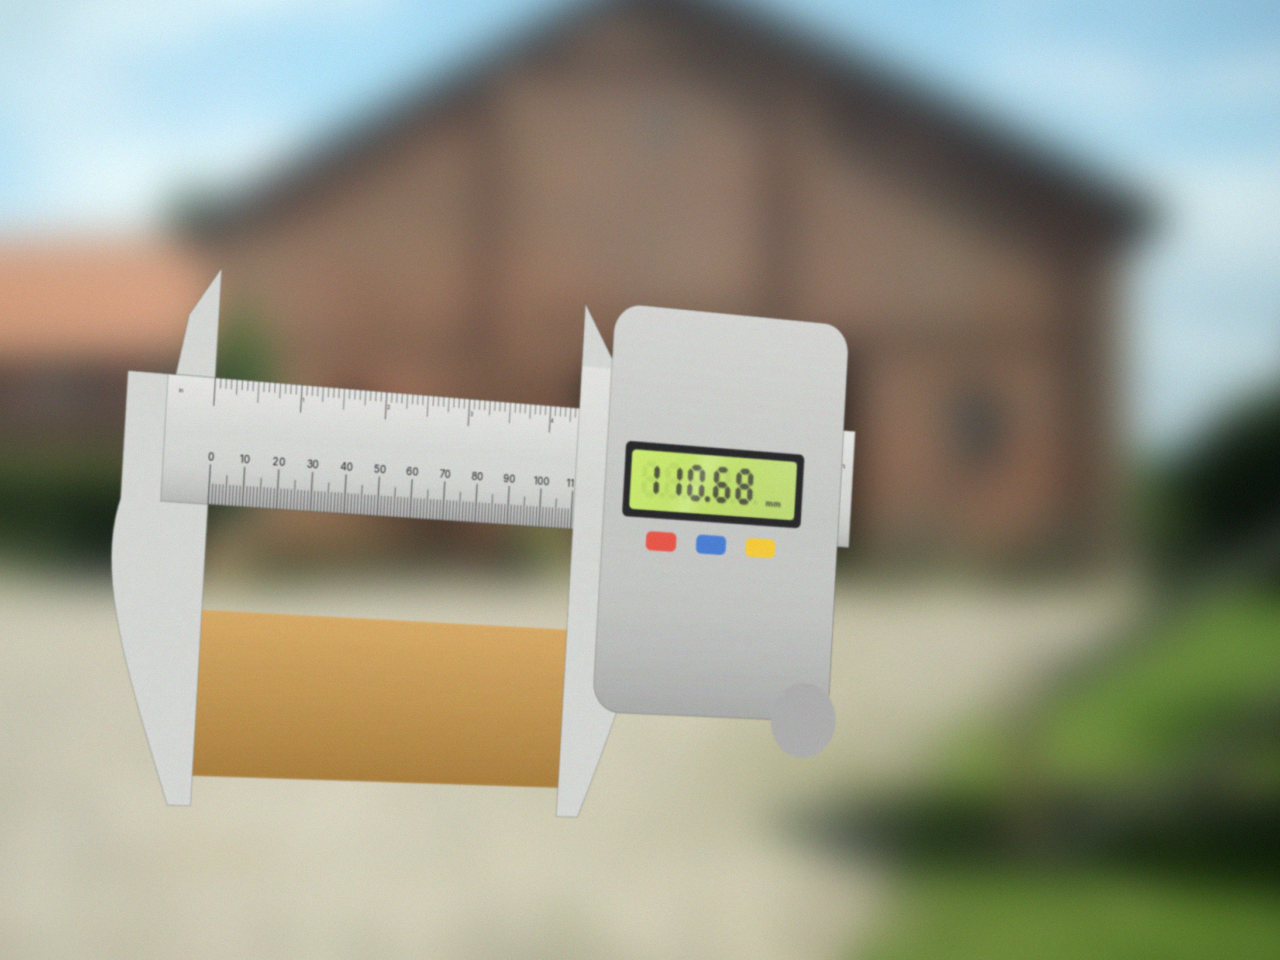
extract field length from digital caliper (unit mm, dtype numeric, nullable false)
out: 110.68 mm
